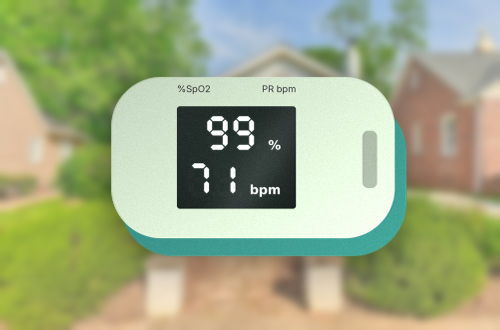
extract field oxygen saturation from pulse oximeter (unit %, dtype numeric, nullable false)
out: 99 %
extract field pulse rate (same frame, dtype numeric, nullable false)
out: 71 bpm
